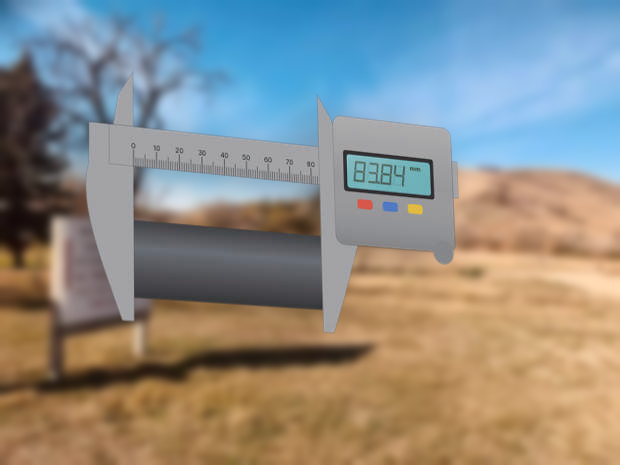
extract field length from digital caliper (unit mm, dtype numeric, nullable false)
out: 83.84 mm
